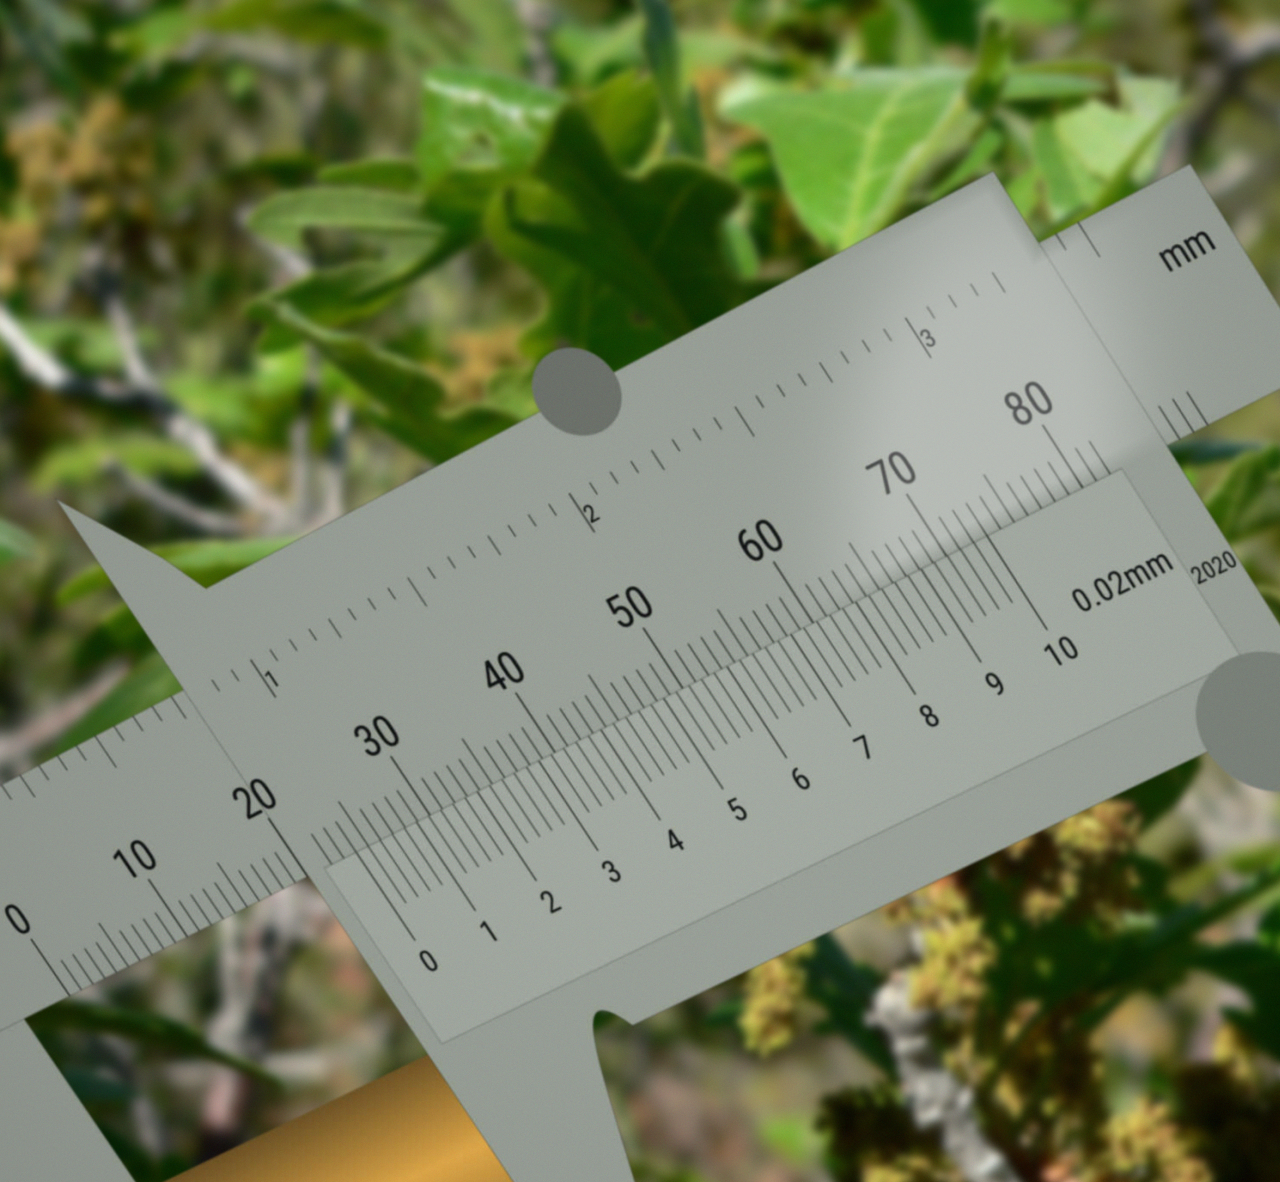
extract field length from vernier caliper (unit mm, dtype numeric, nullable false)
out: 24.0 mm
